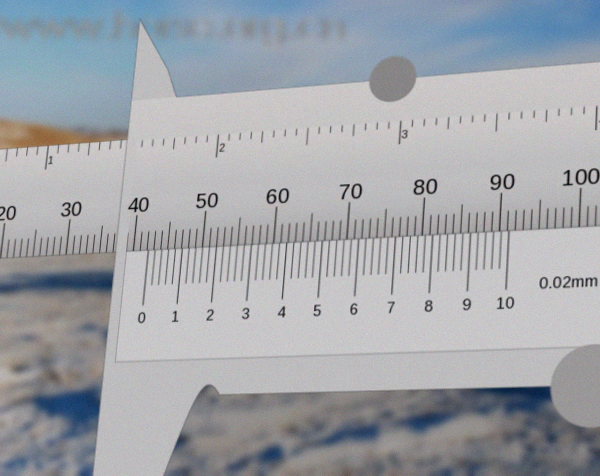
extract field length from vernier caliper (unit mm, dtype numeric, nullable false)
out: 42.2 mm
